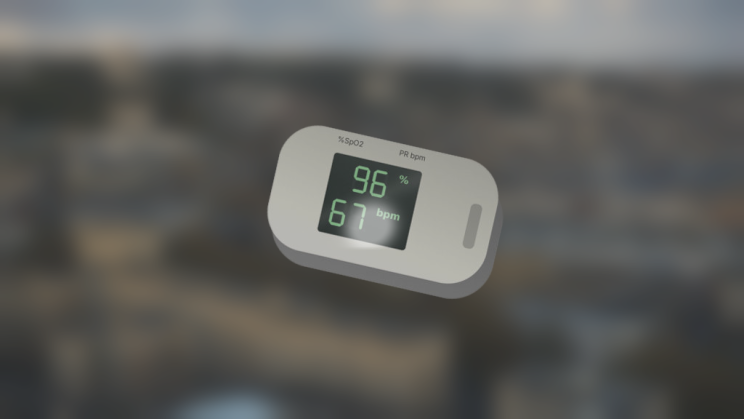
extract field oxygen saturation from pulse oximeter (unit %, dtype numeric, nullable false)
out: 96 %
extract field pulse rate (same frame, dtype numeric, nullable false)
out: 67 bpm
